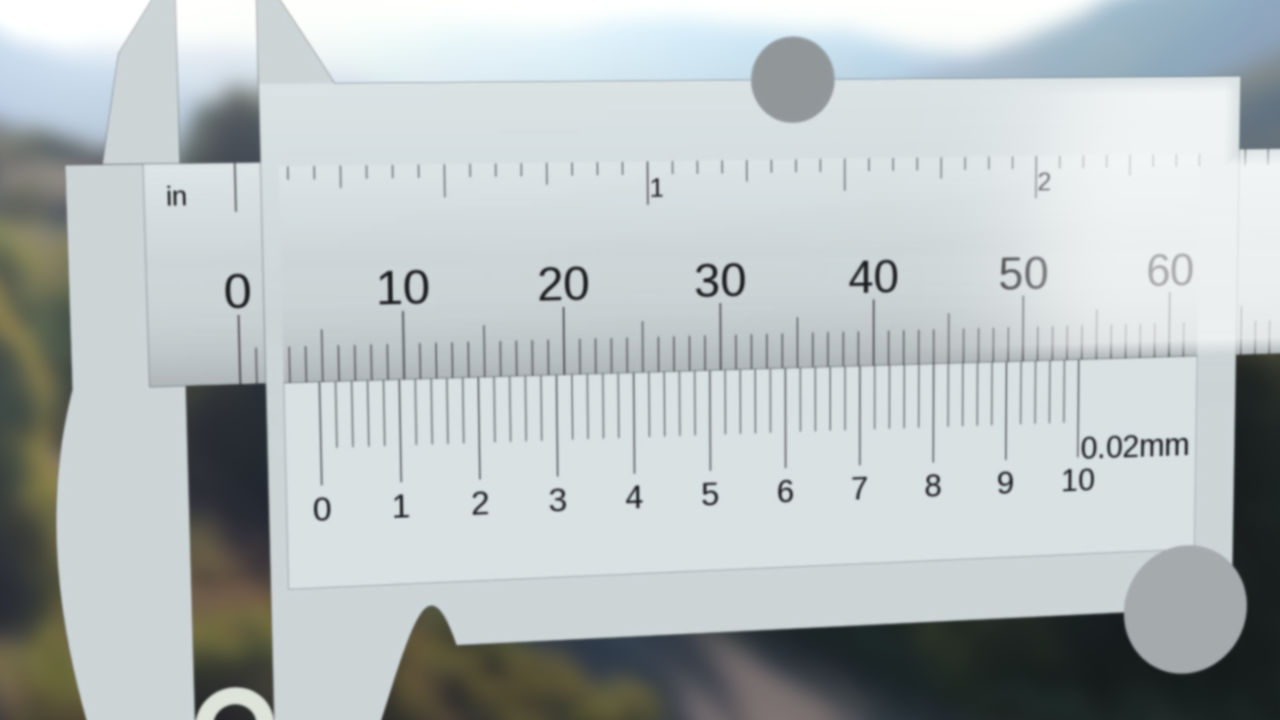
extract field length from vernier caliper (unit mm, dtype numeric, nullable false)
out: 4.8 mm
